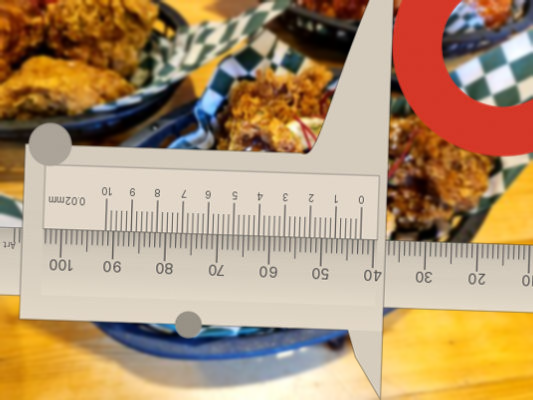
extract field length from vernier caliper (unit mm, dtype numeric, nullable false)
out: 42.5 mm
